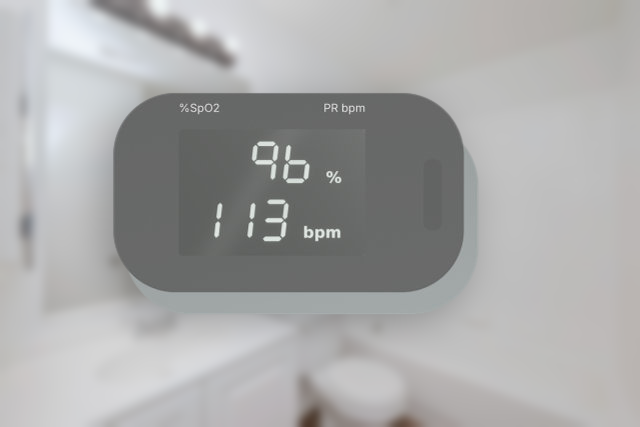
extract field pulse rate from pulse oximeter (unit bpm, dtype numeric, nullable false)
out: 113 bpm
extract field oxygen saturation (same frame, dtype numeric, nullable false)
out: 96 %
